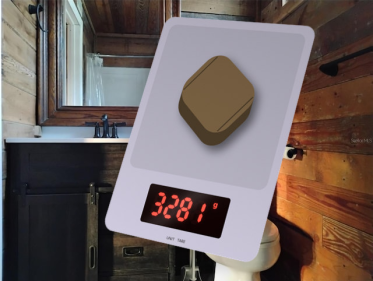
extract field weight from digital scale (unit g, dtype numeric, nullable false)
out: 3281 g
